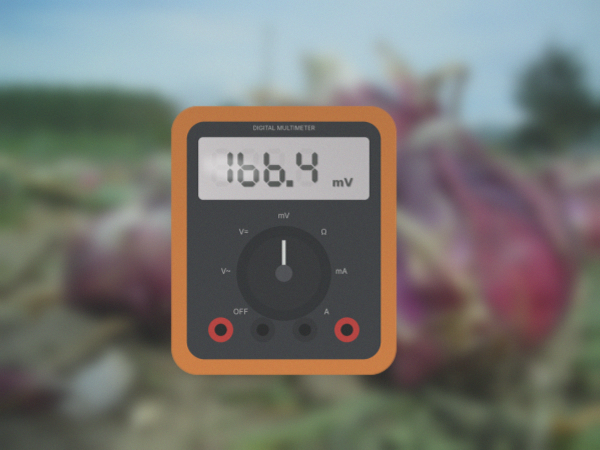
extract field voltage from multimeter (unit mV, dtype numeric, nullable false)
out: 166.4 mV
